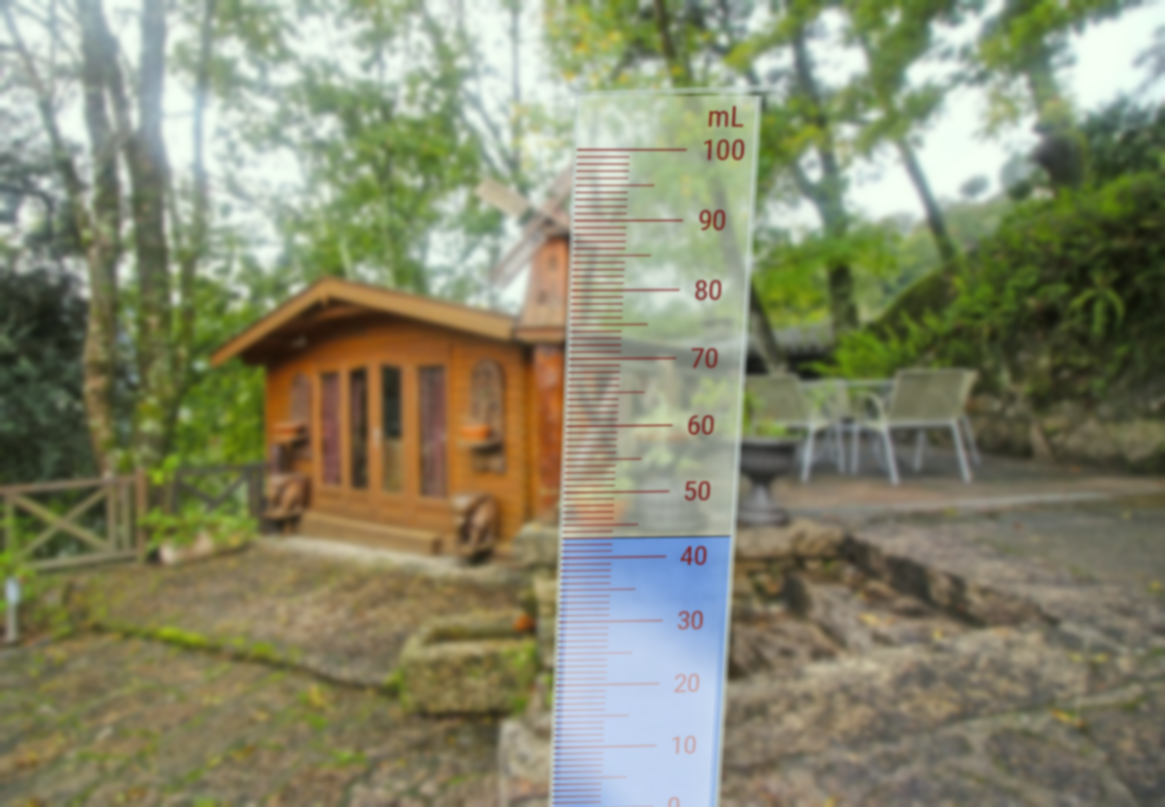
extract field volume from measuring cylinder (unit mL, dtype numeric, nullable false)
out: 43 mL
